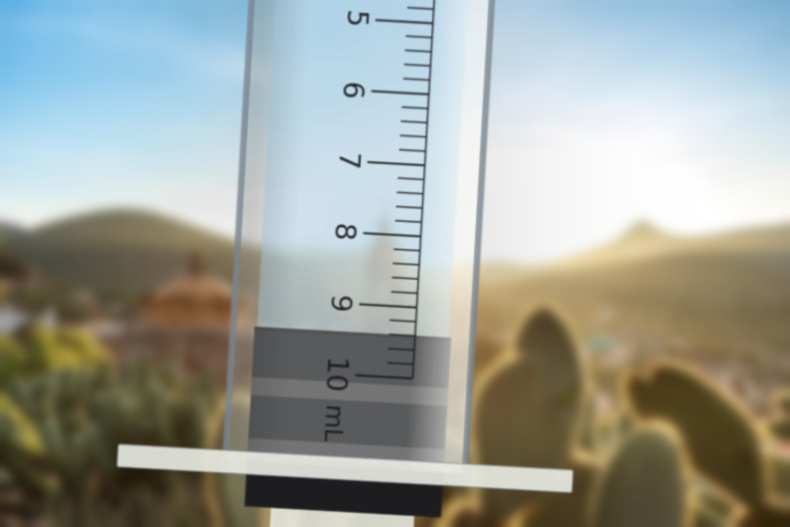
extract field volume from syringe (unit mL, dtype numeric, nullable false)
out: 9.4 mL
